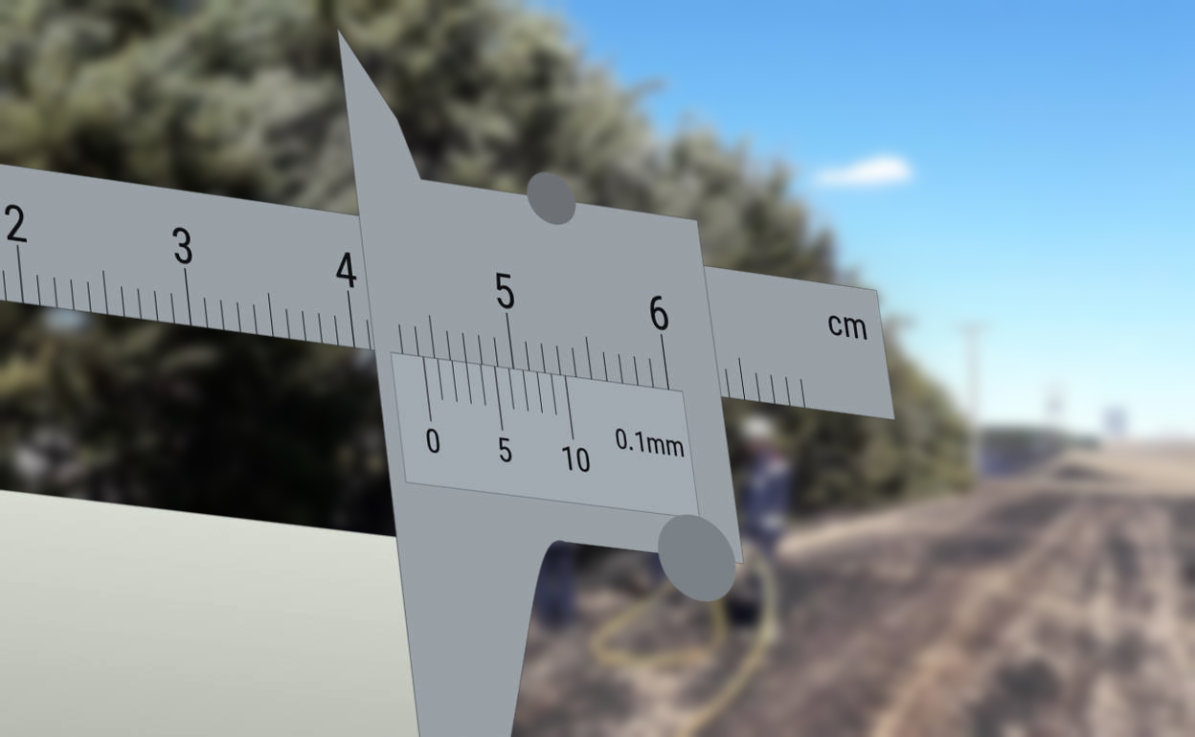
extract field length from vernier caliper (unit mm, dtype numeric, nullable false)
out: 44.3 mm
